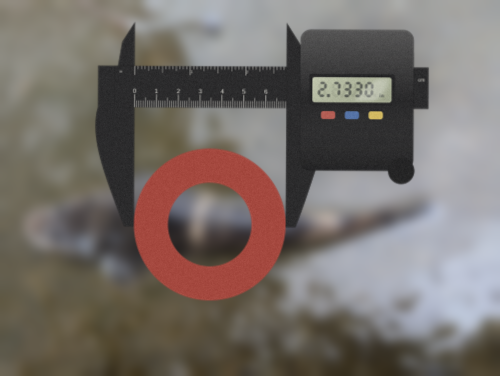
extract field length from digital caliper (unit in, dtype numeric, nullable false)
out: 2.7330 in
